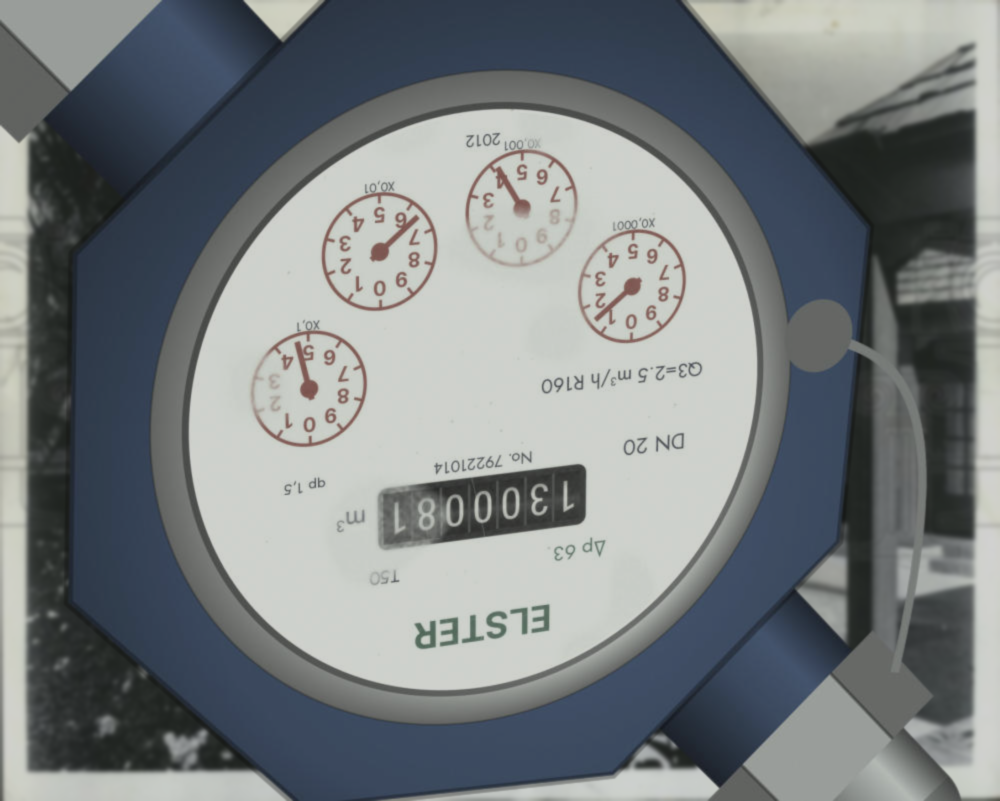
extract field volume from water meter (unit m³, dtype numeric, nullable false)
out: 1300081.4641 m³
